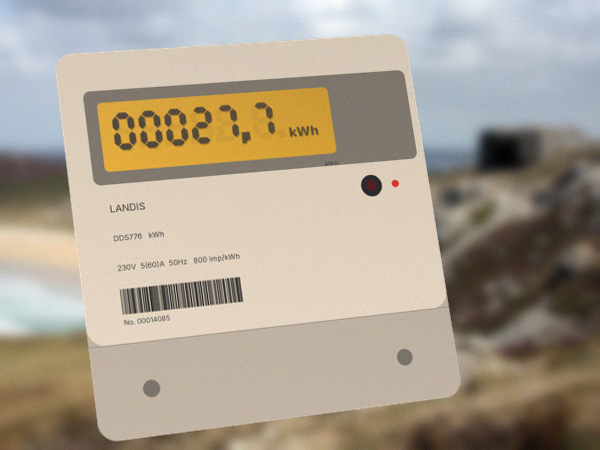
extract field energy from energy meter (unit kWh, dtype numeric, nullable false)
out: 27.7 kWh
